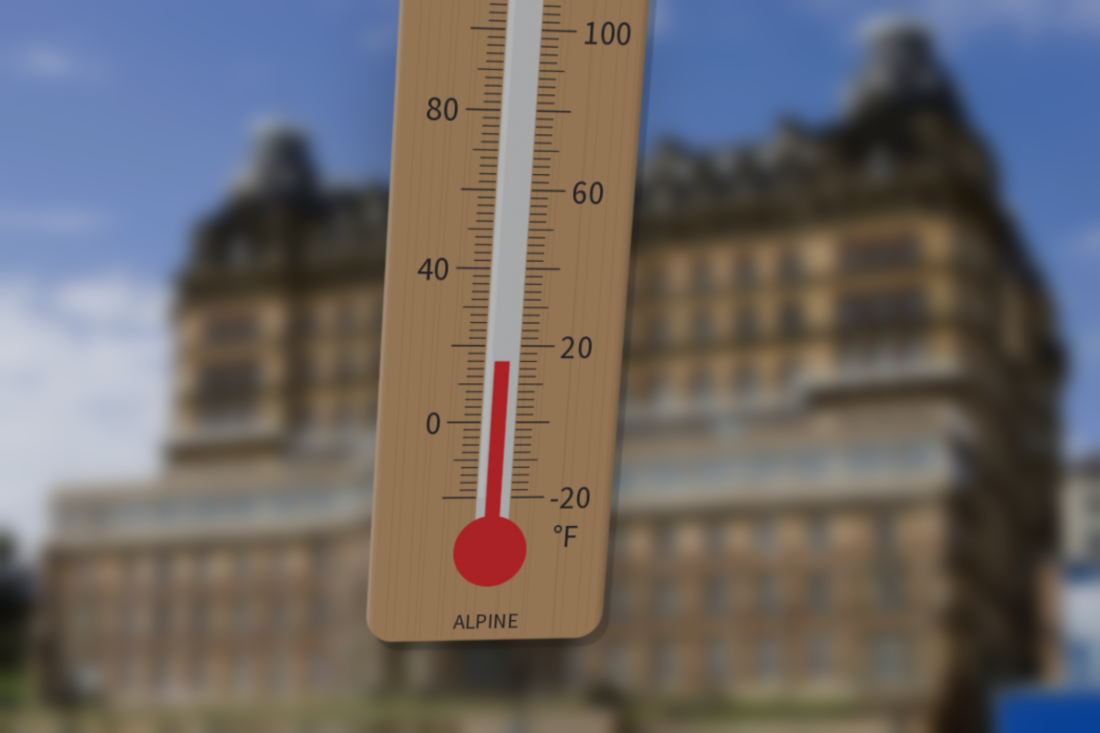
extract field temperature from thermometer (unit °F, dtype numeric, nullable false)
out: 16 °F
